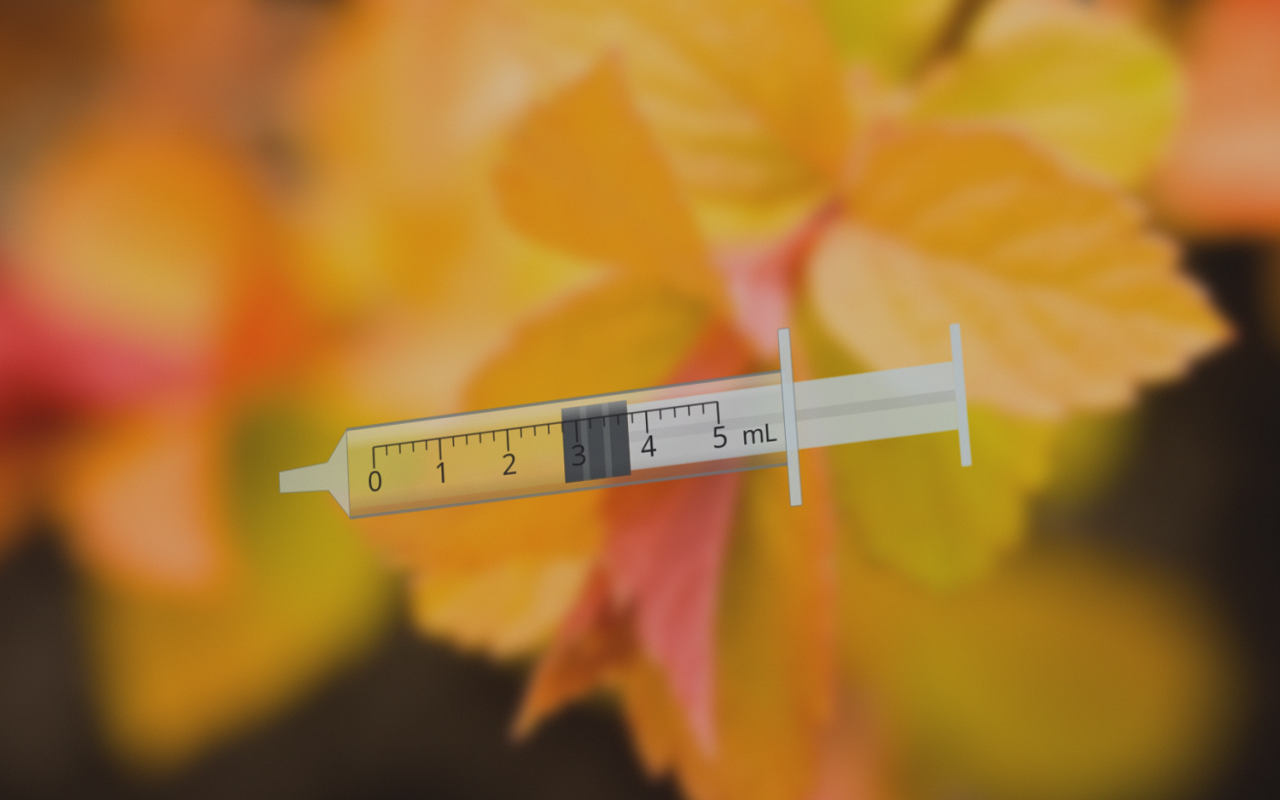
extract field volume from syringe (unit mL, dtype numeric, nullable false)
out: 2.8 mL
